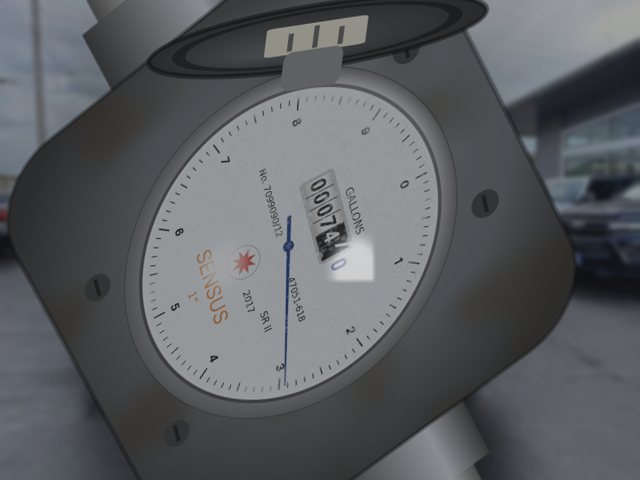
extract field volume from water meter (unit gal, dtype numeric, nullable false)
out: 7472.9 gal
